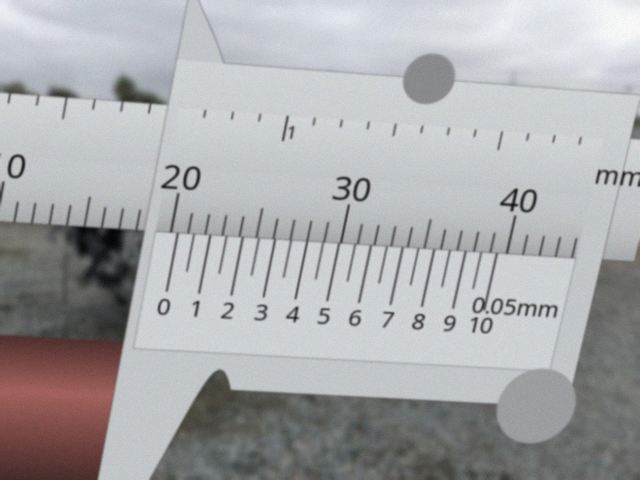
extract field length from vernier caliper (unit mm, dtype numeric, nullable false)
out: 20.4 mm
